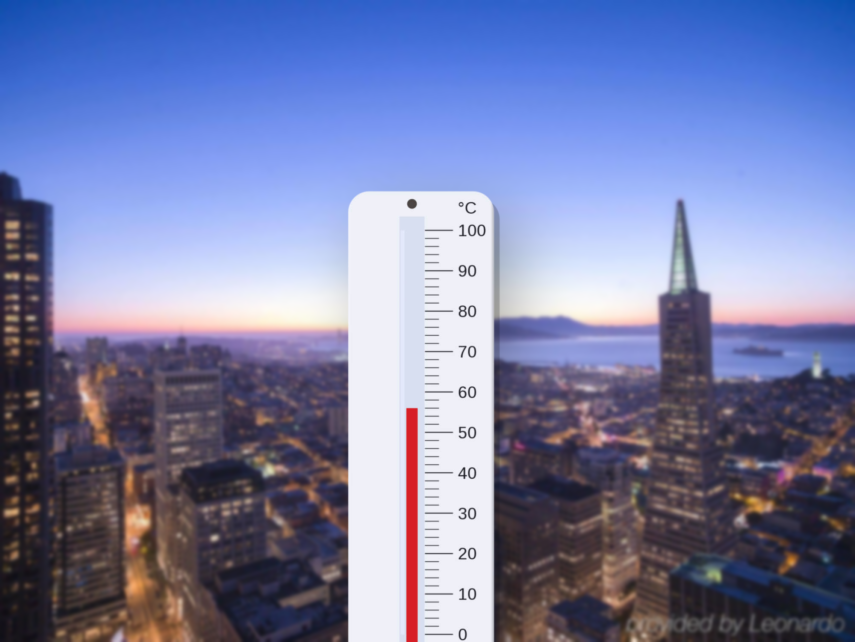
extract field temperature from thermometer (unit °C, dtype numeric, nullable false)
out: 56 °C
